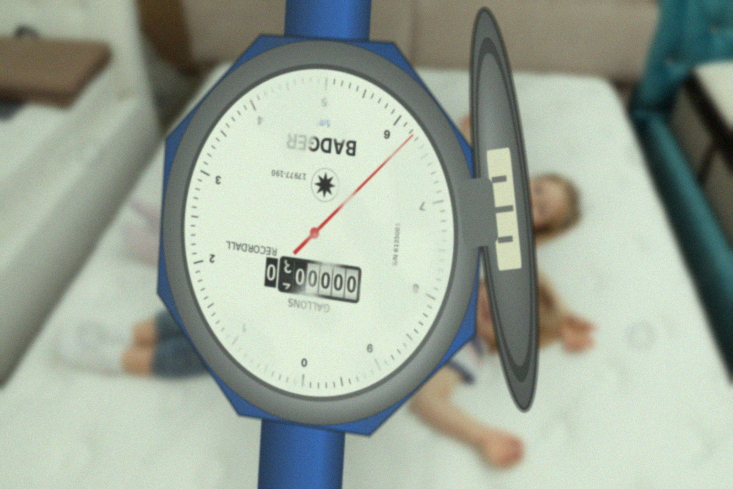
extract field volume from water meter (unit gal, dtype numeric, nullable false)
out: 26.2 gal
